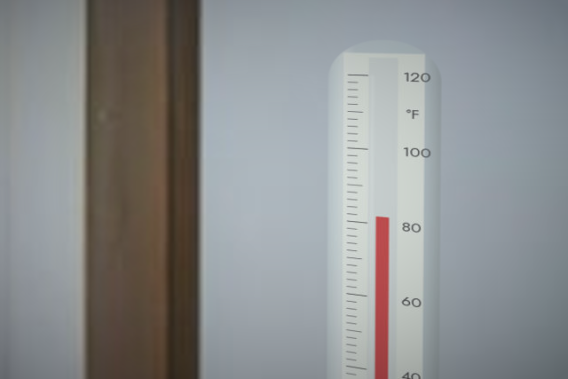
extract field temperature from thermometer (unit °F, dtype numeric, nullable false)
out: 82 °F
